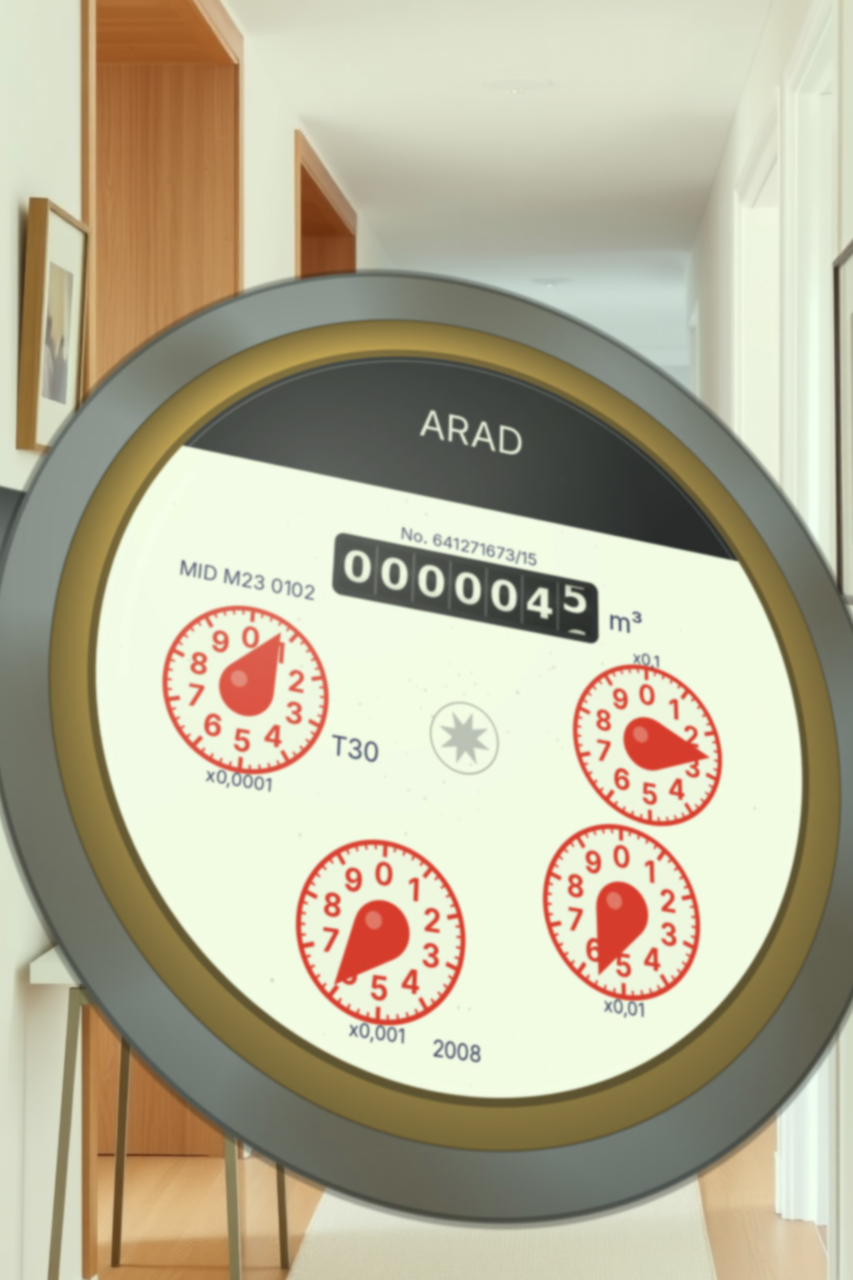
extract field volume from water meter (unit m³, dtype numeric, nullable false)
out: 45.2560 m³
